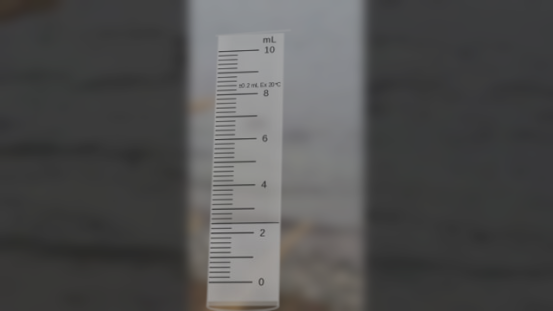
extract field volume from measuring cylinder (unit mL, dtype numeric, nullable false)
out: 2.4 mL
